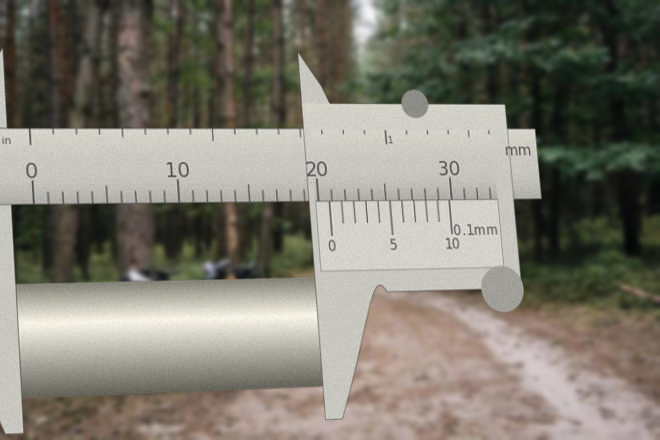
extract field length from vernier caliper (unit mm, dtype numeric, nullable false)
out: 20.8 mm
